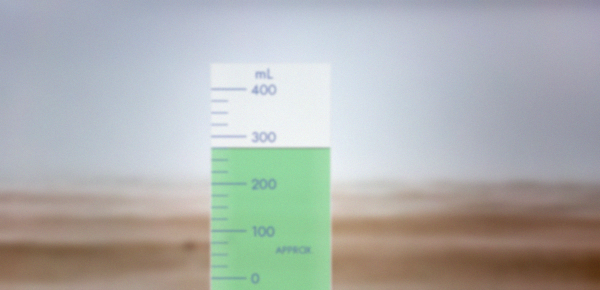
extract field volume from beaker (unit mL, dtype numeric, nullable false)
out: 275 mL
